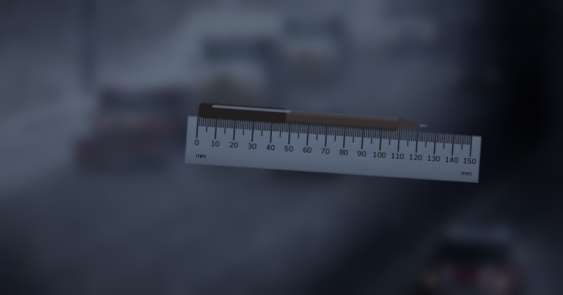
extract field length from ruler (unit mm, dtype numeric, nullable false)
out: 125 mm
